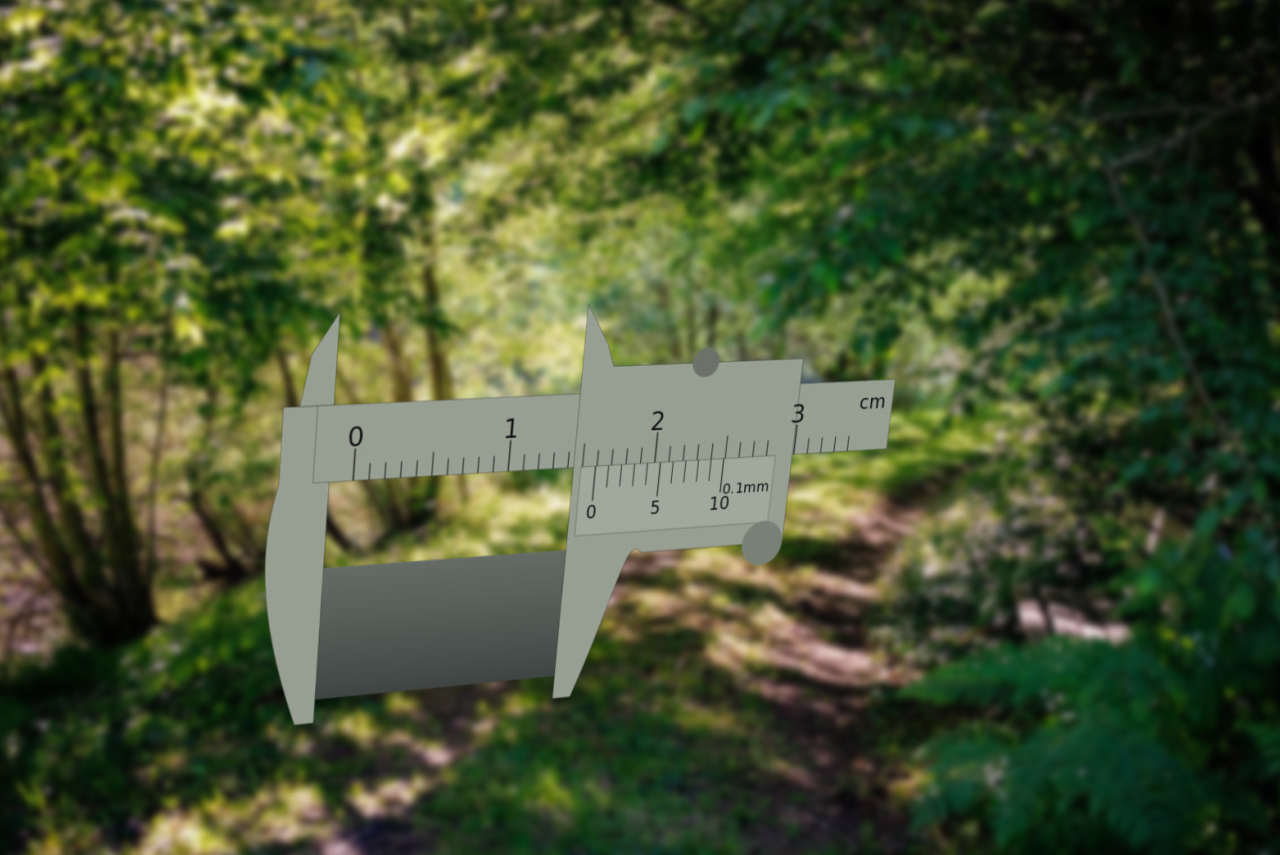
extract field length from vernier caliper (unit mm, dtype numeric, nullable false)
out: 15.9 mm
